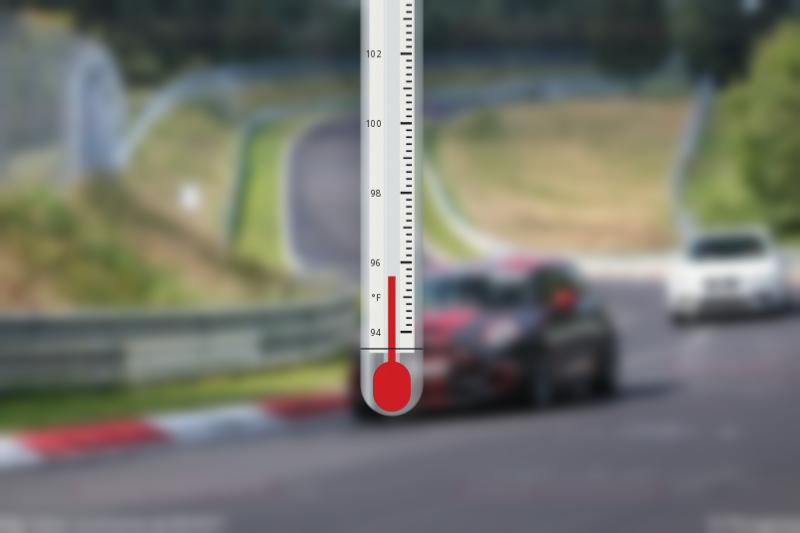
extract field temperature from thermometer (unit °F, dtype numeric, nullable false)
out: 95.6 °F
